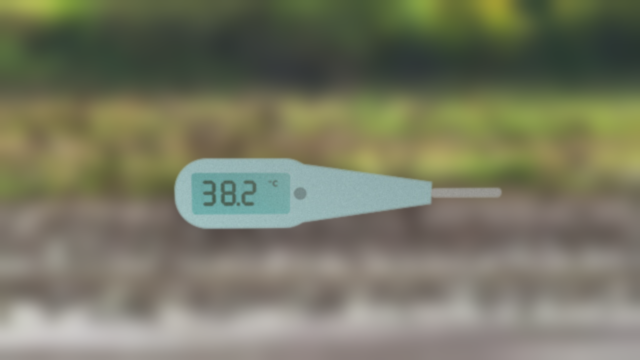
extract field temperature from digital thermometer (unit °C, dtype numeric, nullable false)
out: 38.2 °C
